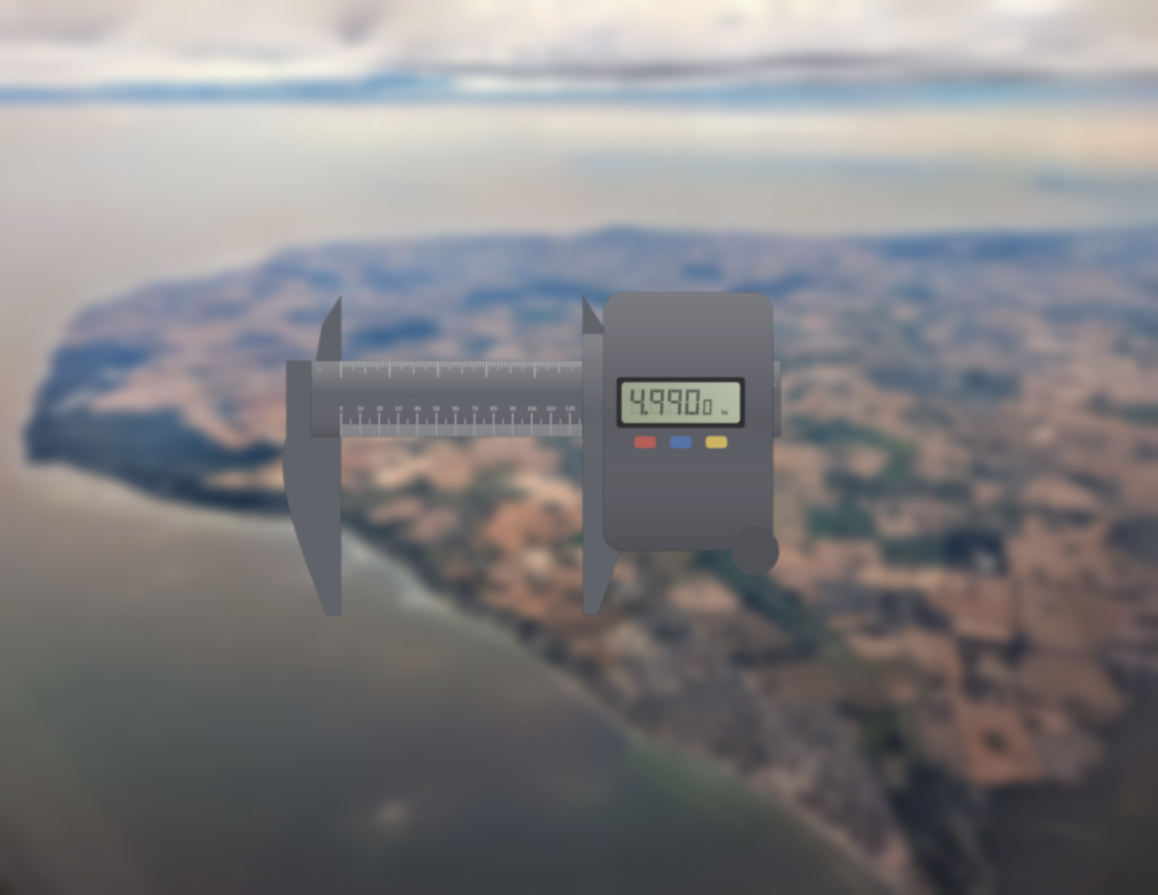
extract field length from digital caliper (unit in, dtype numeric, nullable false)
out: 4.9900 in
